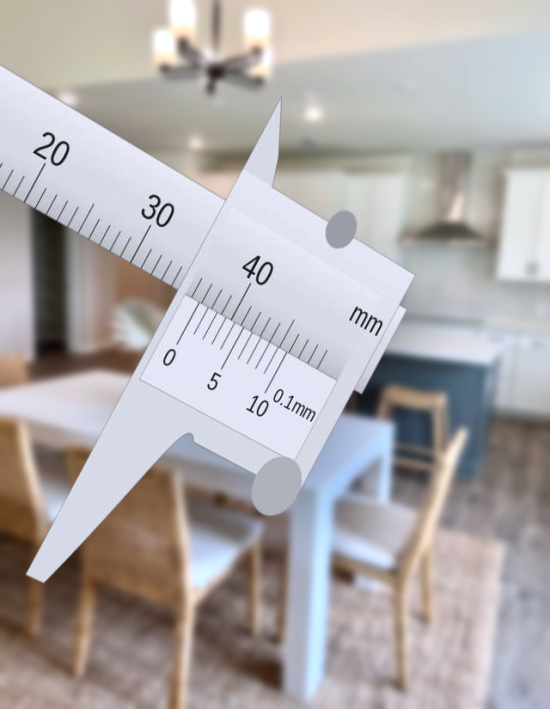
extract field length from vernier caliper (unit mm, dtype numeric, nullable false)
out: 36.8 mm
